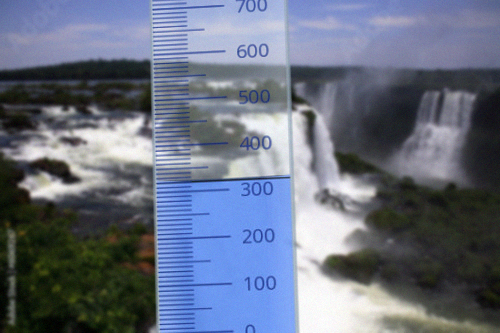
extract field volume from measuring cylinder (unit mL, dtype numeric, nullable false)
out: 320 mL
